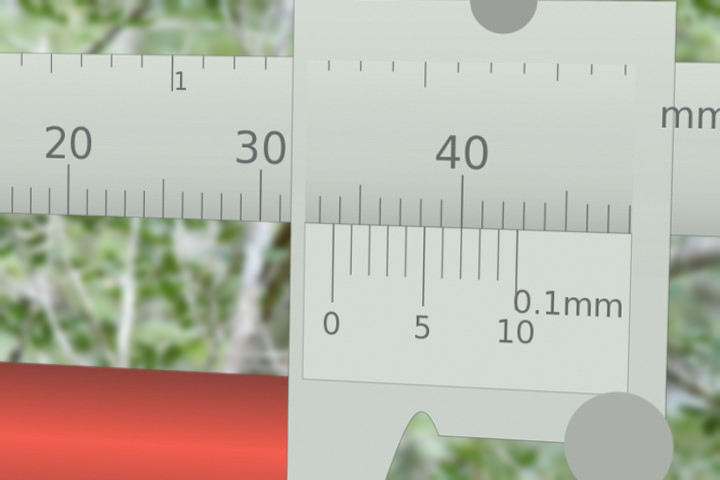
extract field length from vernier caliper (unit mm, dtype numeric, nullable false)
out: 33.7 mm
